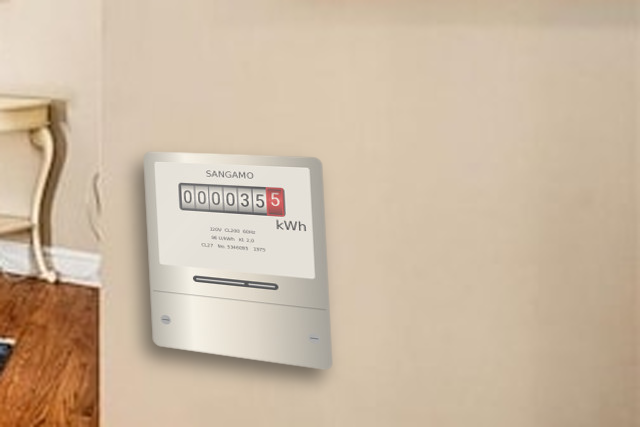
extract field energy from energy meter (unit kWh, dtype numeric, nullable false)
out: 35.5 kWh
